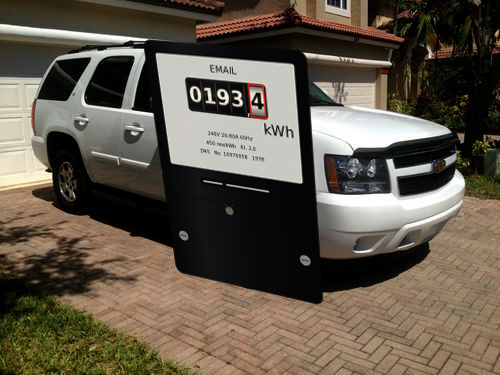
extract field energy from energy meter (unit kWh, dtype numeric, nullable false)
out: 193.4 kWh
